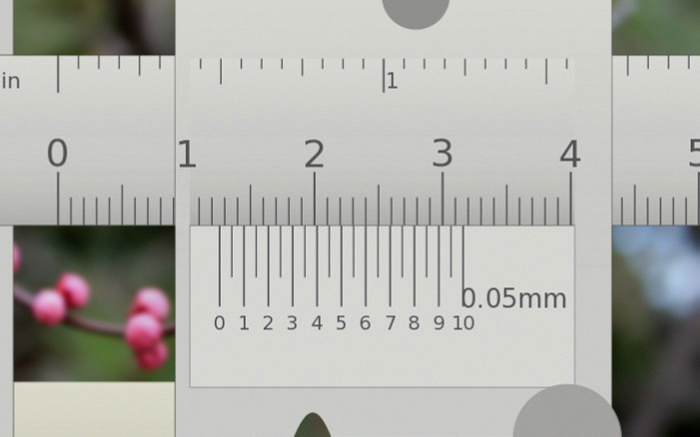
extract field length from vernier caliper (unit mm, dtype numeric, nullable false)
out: 12.6 mm
